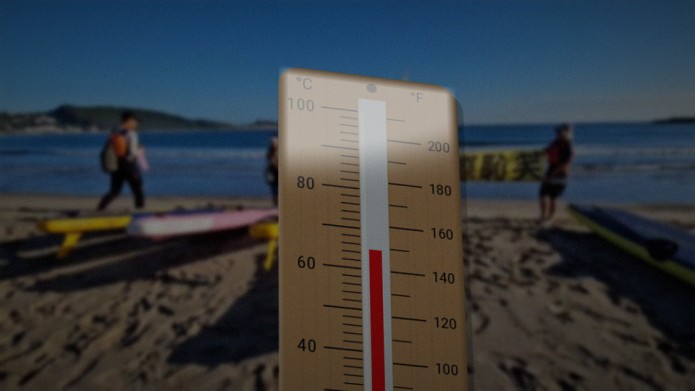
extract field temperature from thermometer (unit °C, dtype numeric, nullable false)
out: 65 °C
